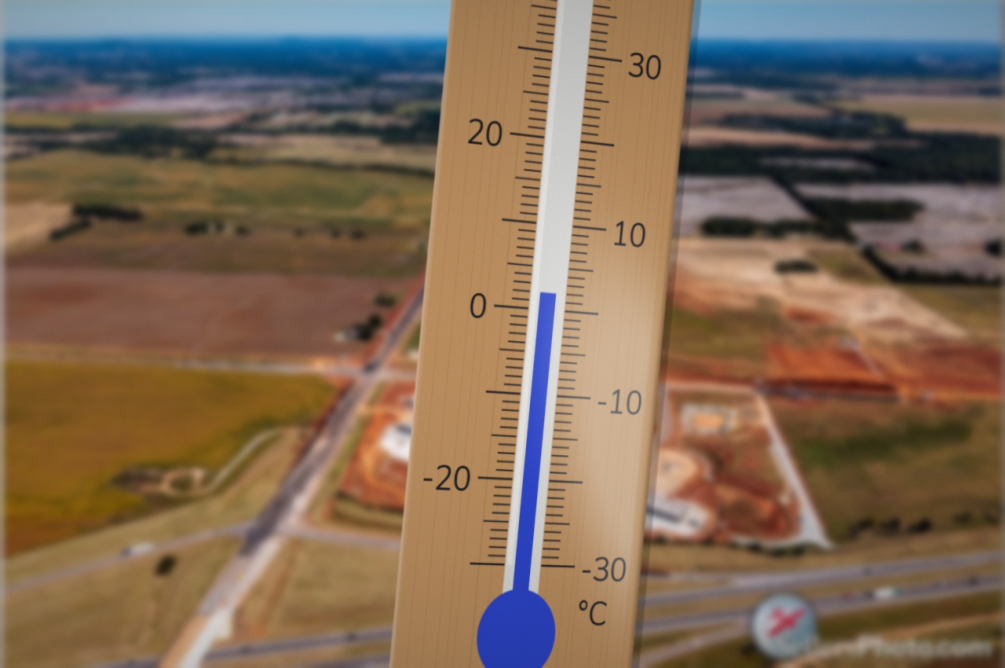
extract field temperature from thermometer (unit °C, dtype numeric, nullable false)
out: 2 °C
